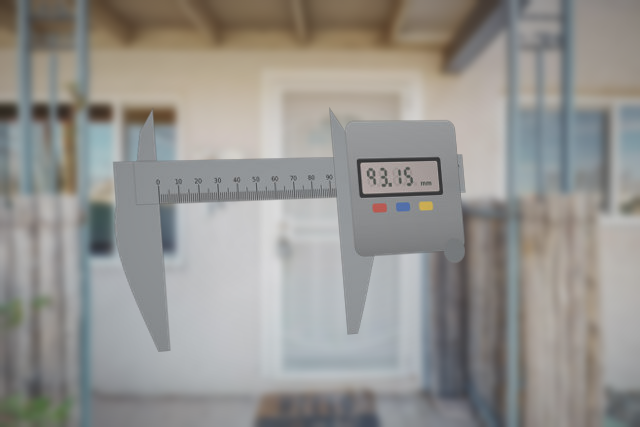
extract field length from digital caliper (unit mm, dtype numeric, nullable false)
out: 93.15 mm
